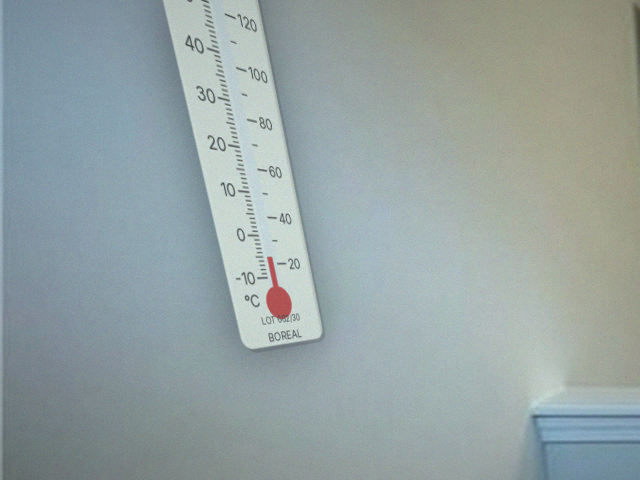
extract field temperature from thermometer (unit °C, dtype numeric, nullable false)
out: -5 °C
